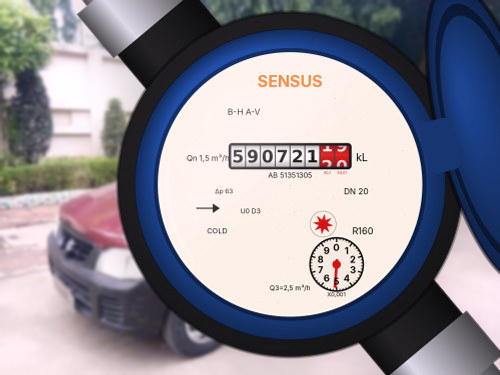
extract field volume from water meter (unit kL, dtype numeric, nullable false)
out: 590721.195 kL
